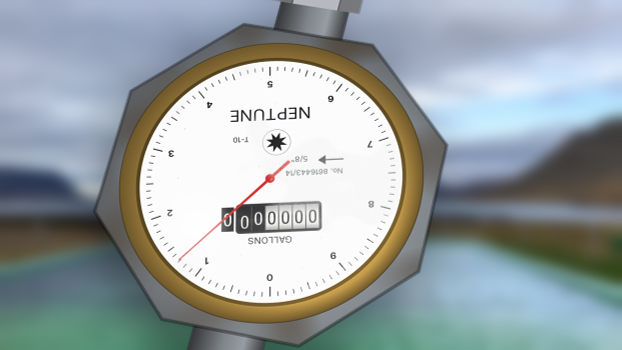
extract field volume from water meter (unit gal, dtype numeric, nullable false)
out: 1.3 gal
